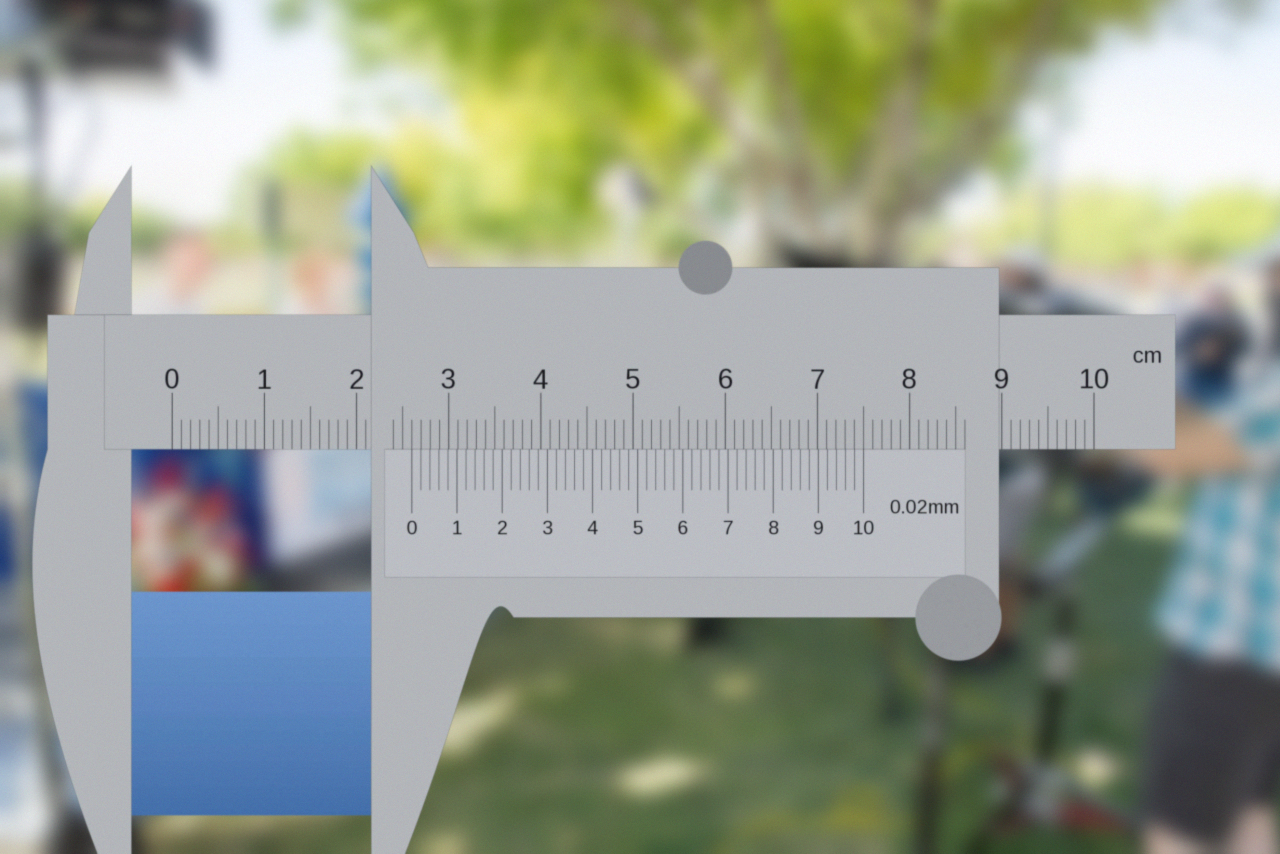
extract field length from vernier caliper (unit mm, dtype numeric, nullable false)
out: 26.0 mm
